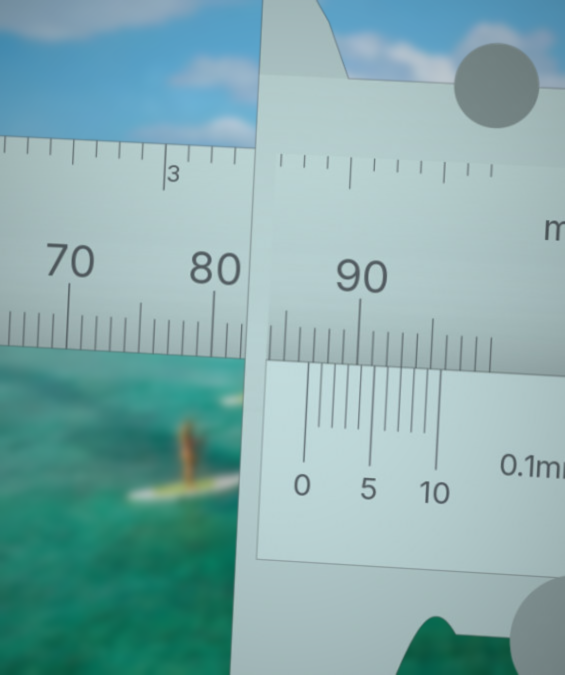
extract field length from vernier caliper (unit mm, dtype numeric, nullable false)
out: 86.7 mm
